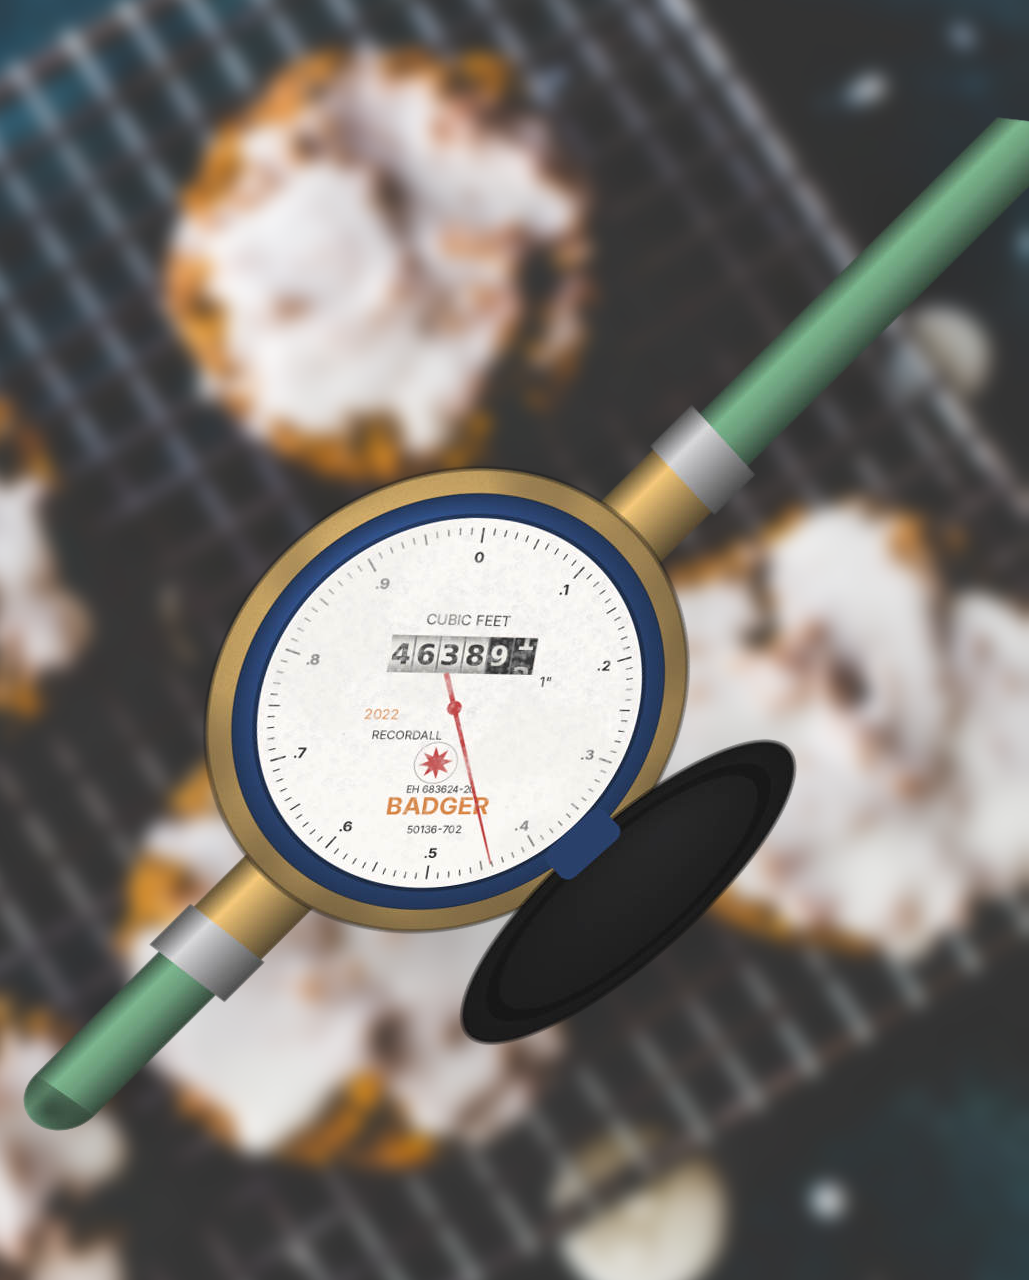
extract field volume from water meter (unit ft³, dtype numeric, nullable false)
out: 463891.44 ft³
